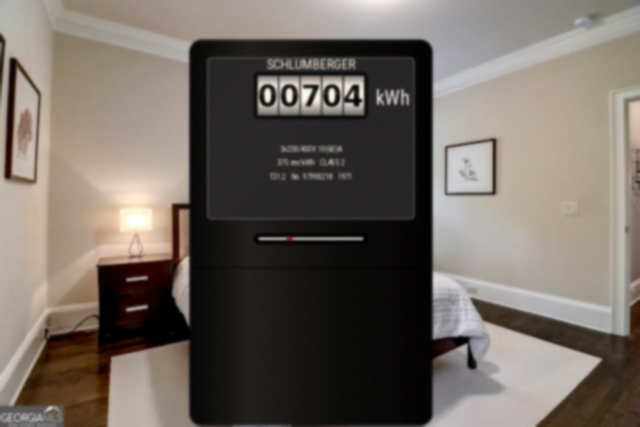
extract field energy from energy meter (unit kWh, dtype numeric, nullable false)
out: 704 kWh
